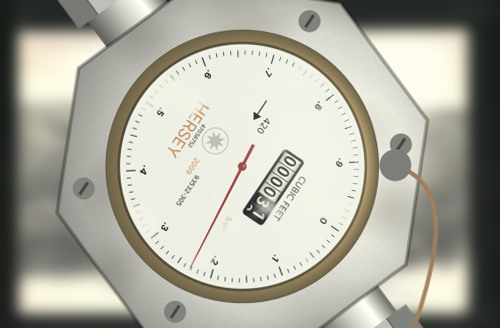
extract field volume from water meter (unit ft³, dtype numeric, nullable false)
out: 31.23 ft³
